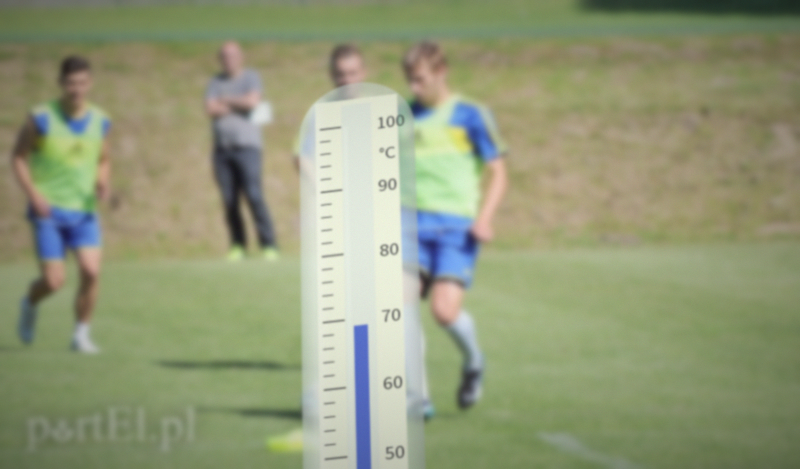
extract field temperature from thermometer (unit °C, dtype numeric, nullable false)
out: 69 °C
